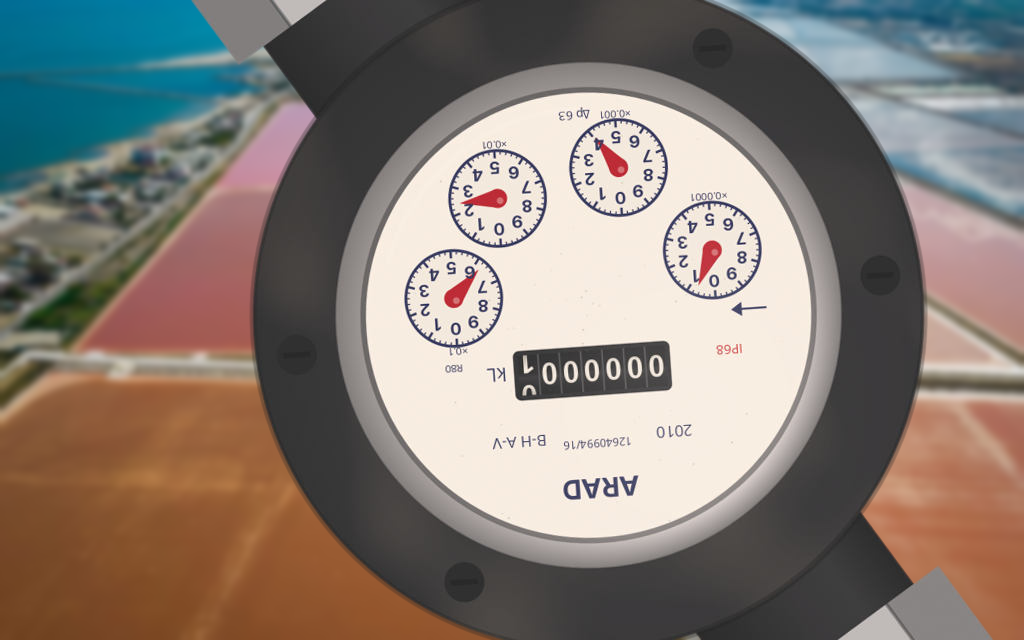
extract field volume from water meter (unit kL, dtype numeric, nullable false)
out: 0.6240 kL
